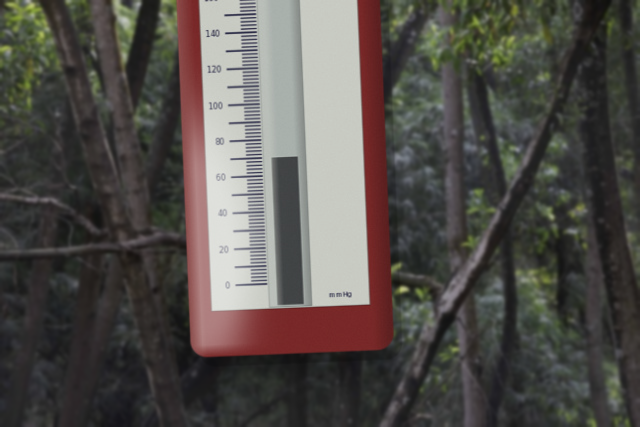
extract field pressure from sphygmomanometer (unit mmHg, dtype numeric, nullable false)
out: 70 mmHg
